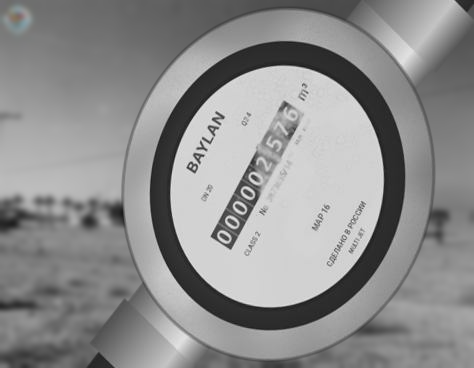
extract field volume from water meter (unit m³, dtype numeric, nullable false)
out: 2.576 m³
